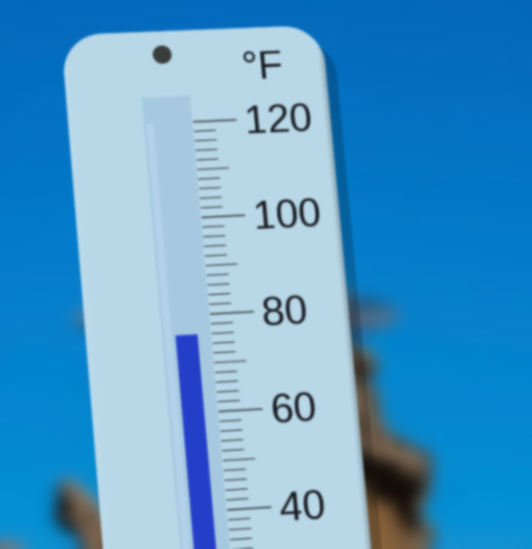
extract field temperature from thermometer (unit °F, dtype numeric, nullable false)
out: 76 °F
